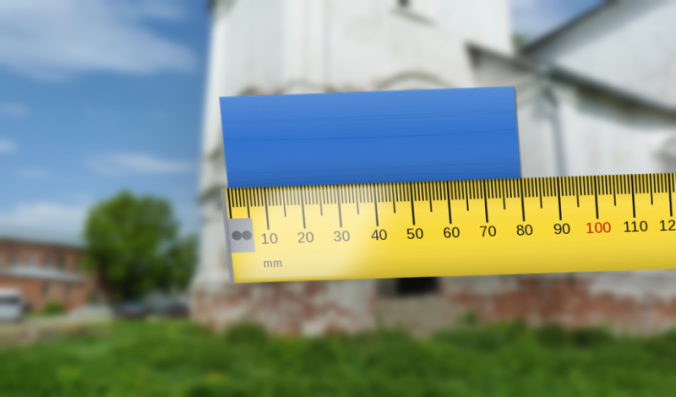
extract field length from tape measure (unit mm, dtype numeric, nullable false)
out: 80 mm
